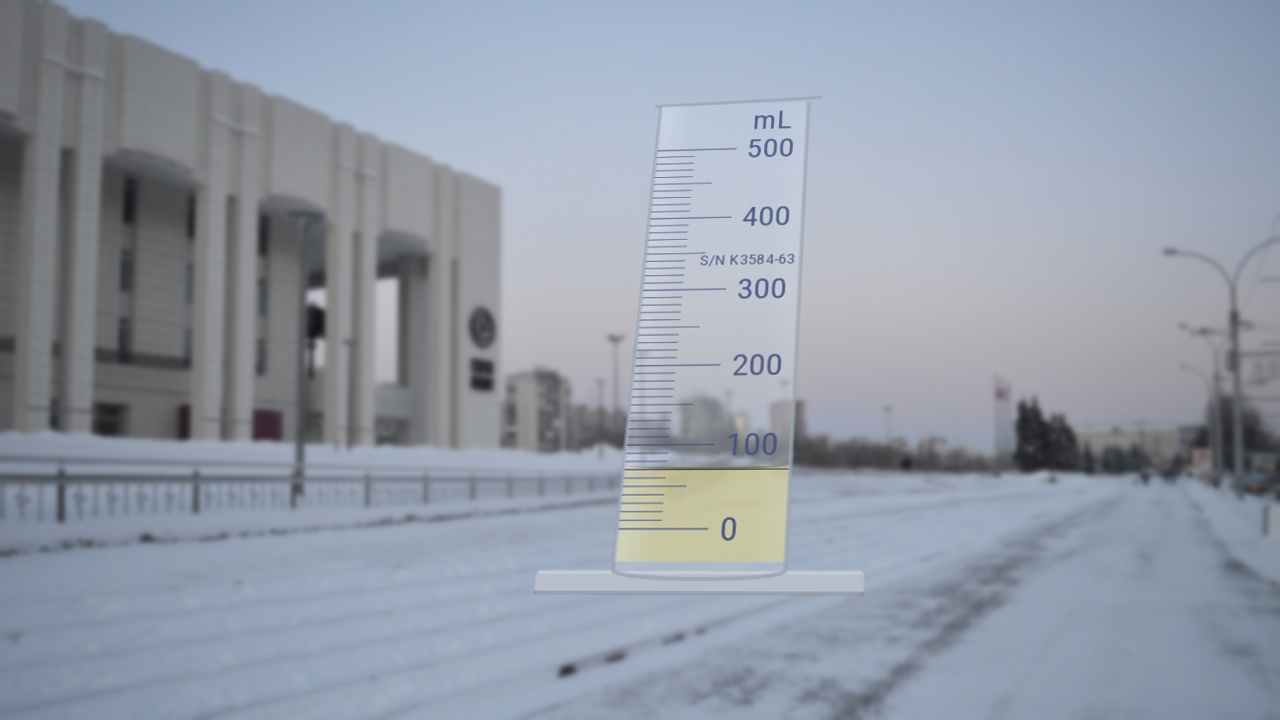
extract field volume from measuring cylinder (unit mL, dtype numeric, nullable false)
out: 70 mL
